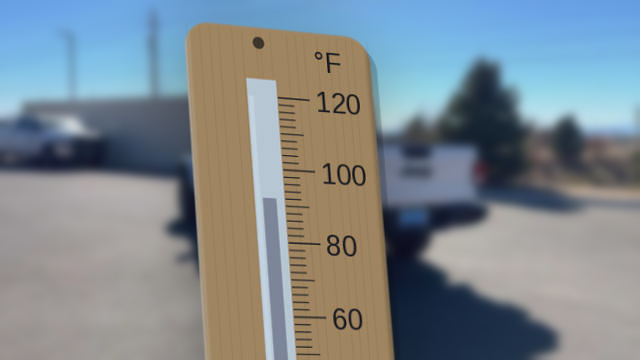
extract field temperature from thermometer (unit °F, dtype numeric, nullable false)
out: 92 °F
